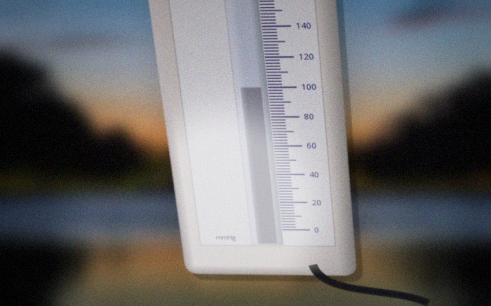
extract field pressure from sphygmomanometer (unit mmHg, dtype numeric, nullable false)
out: 100 mmHg
